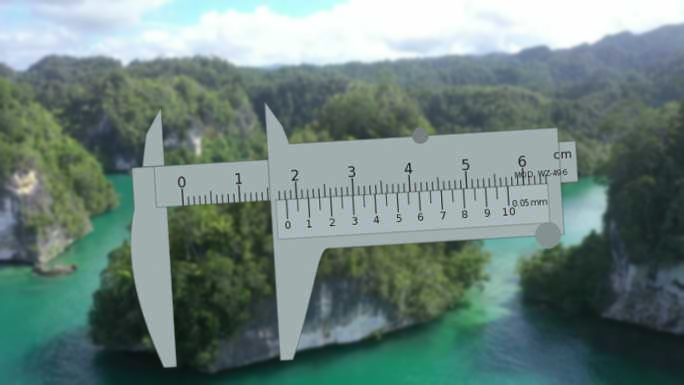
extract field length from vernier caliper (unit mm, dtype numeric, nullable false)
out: 18.2 mm
